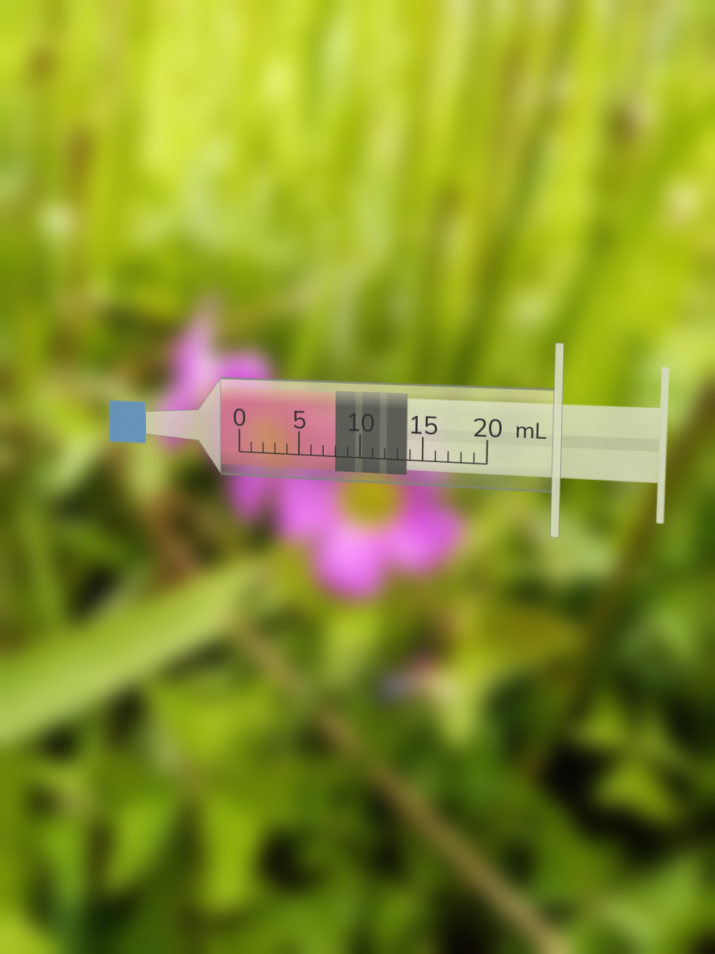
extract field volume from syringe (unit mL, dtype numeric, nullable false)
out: 8 mL
